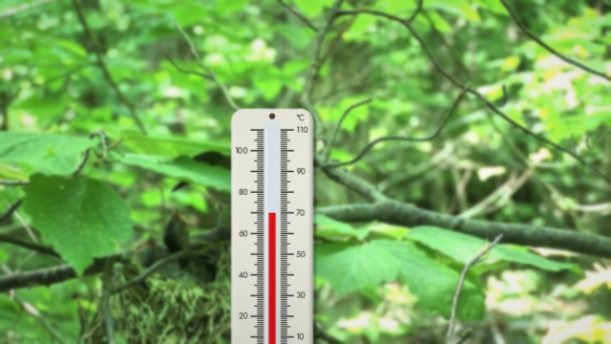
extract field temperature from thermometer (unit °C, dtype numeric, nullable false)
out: 70 °C
